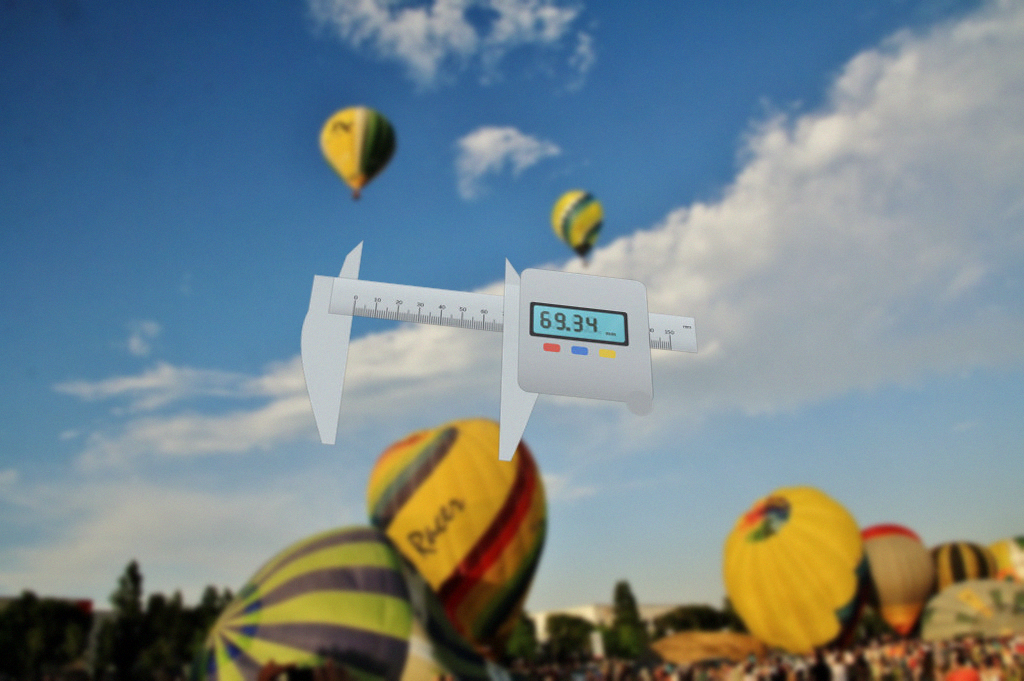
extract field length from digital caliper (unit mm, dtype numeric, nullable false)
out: 69.34 mm
